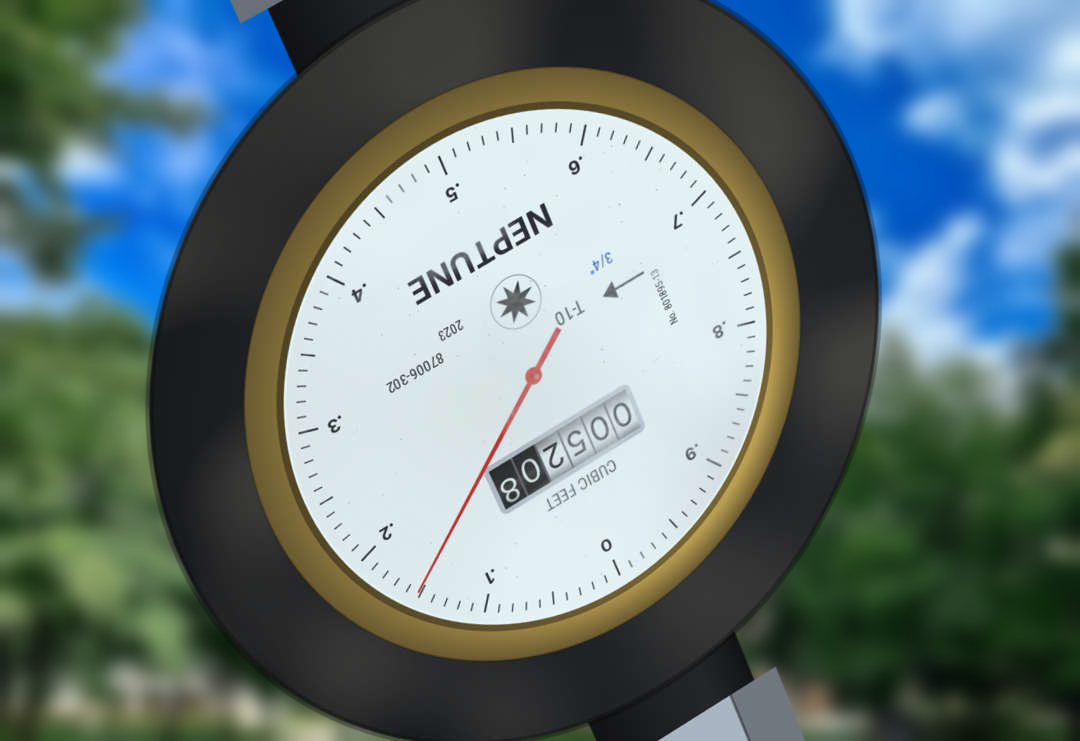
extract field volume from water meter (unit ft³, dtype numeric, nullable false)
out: 5208.15 ft³
